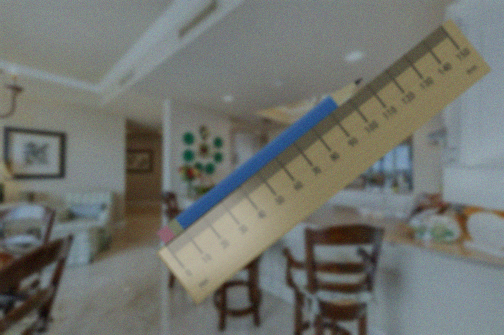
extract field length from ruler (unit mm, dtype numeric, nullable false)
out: 110 mm
